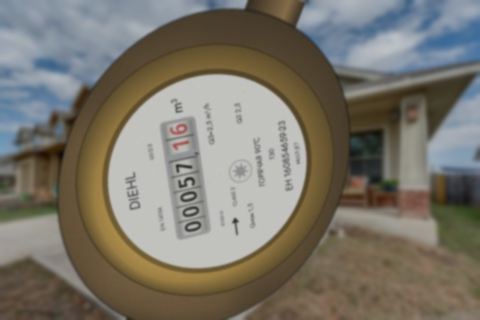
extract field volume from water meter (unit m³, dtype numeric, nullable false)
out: 57.16 m³
